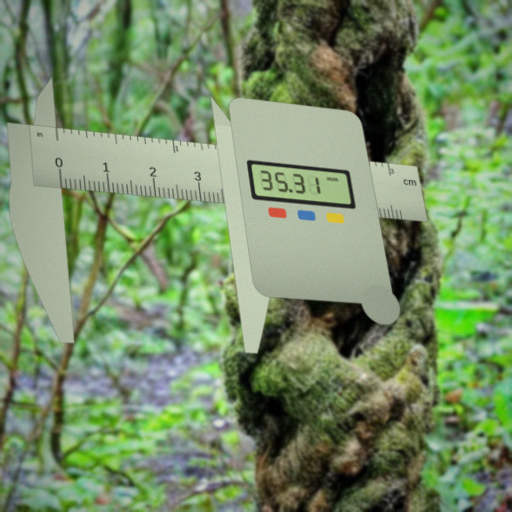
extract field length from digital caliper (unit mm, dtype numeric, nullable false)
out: 35.31 mm
